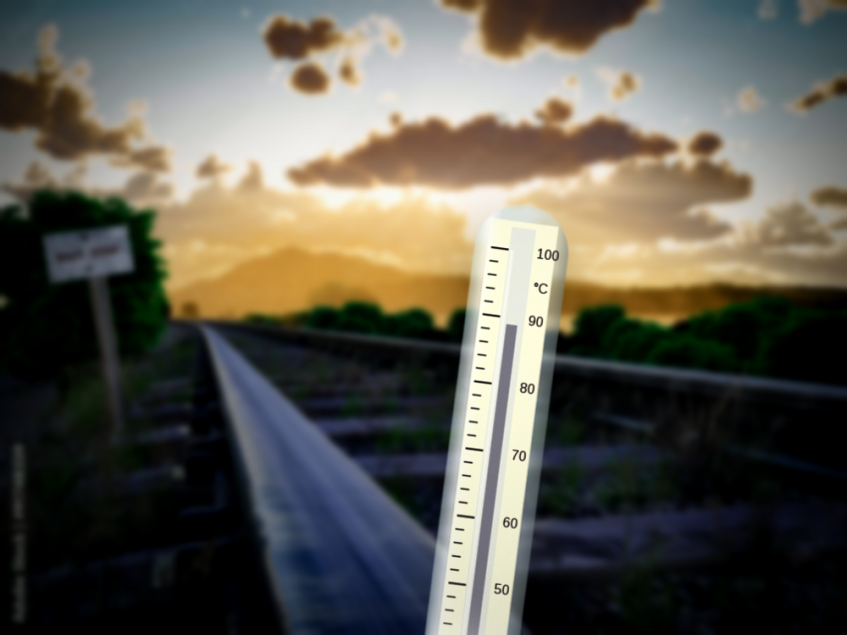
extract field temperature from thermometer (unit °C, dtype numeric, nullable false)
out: 89 °C
